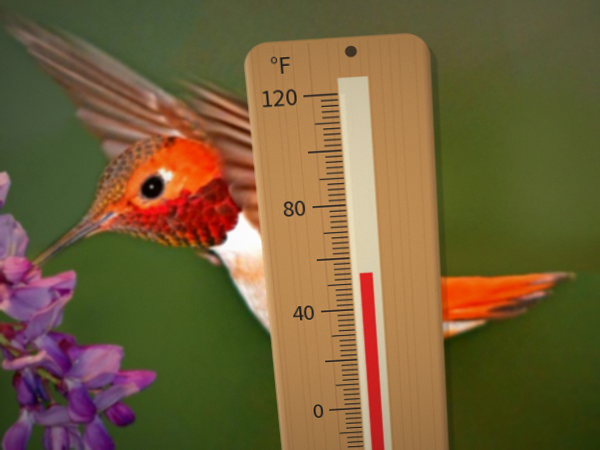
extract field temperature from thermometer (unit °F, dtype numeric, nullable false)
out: 54 °F
